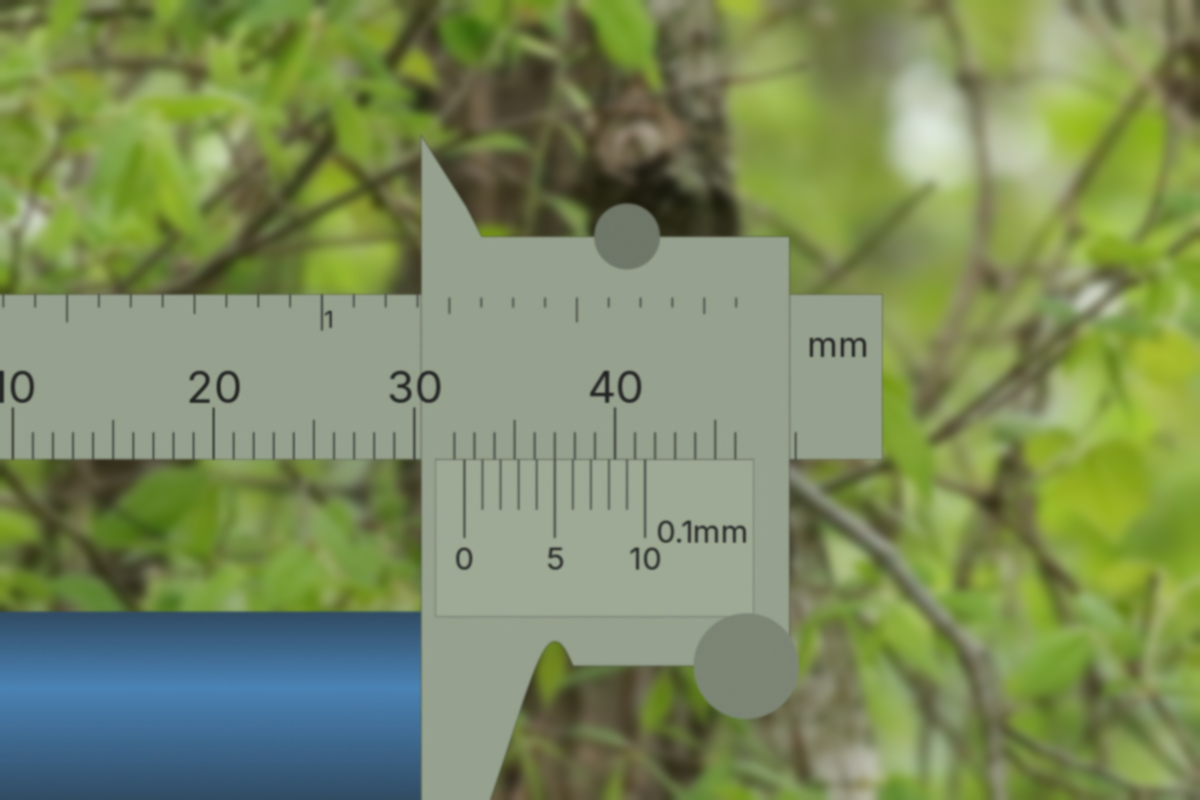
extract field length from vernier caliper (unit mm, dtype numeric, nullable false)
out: 32.5 mm
